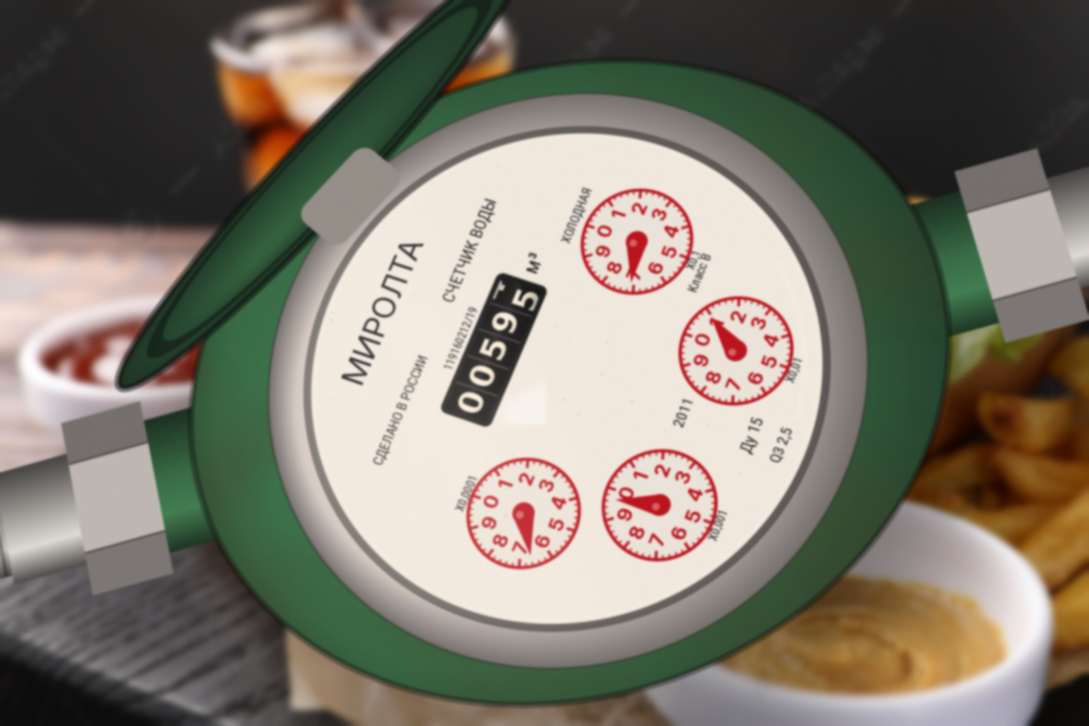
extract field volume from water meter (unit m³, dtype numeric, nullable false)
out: 594.7096 m³
